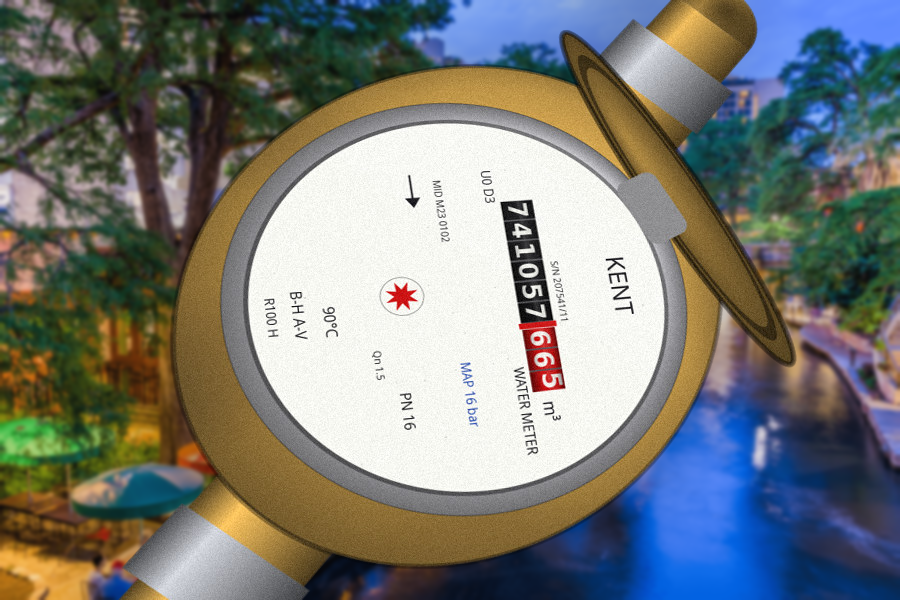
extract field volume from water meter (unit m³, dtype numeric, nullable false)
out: 741057.665 m³
